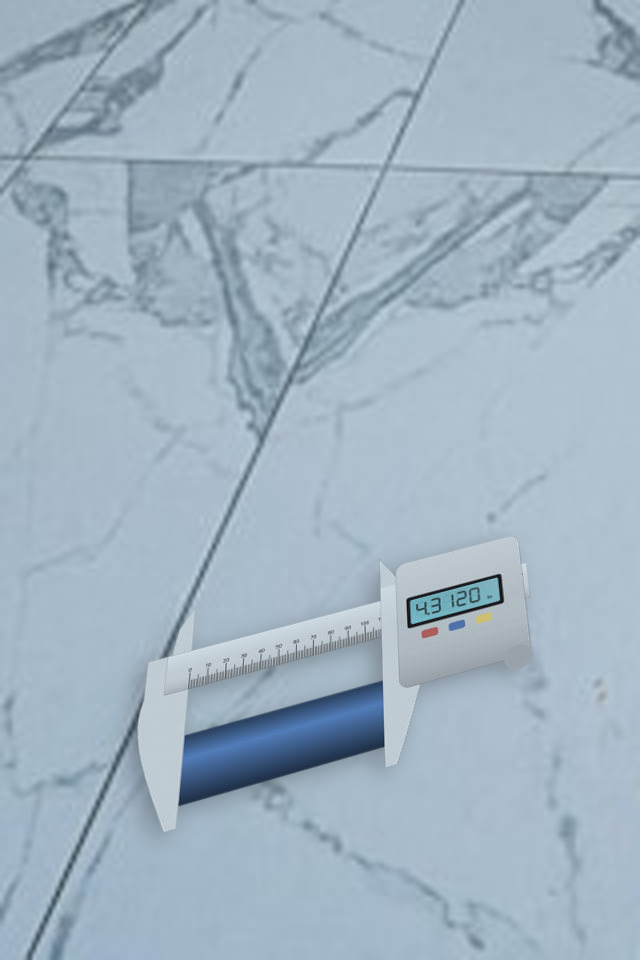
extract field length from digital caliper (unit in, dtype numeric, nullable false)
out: 4.3120 in
